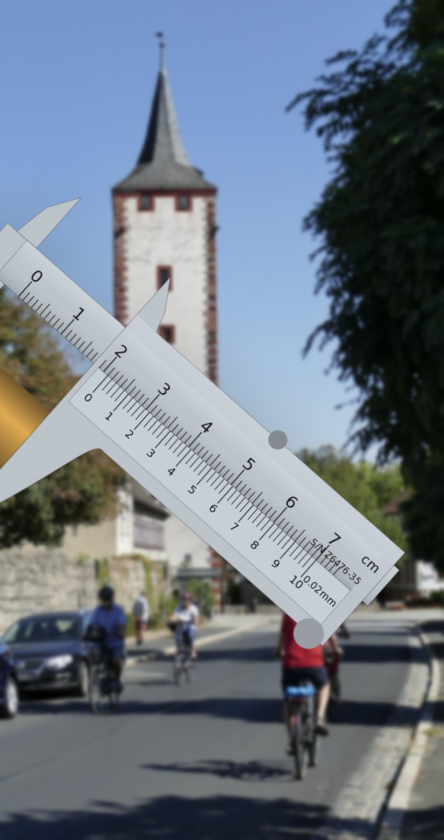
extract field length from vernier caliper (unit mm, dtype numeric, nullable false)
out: 21.0 mm
